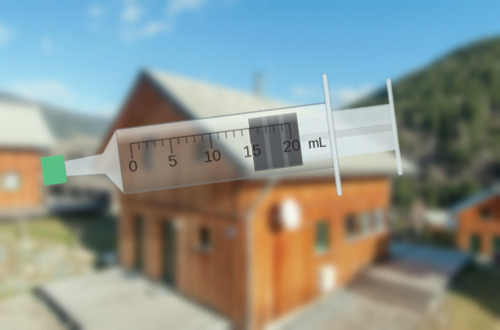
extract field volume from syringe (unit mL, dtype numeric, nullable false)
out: 15 mL
